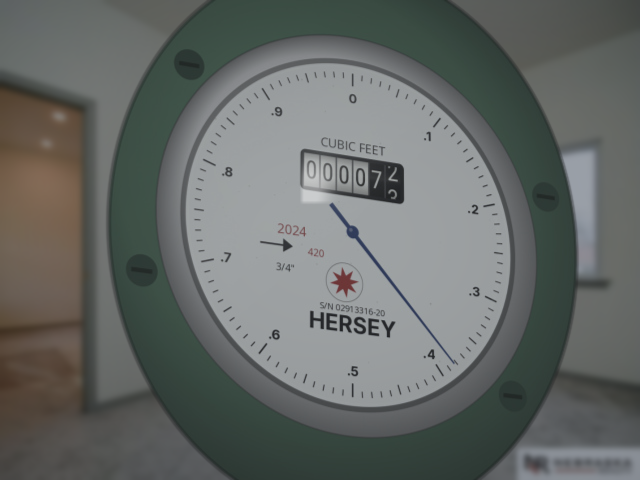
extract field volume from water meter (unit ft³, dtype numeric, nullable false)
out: 72.38 ft³
